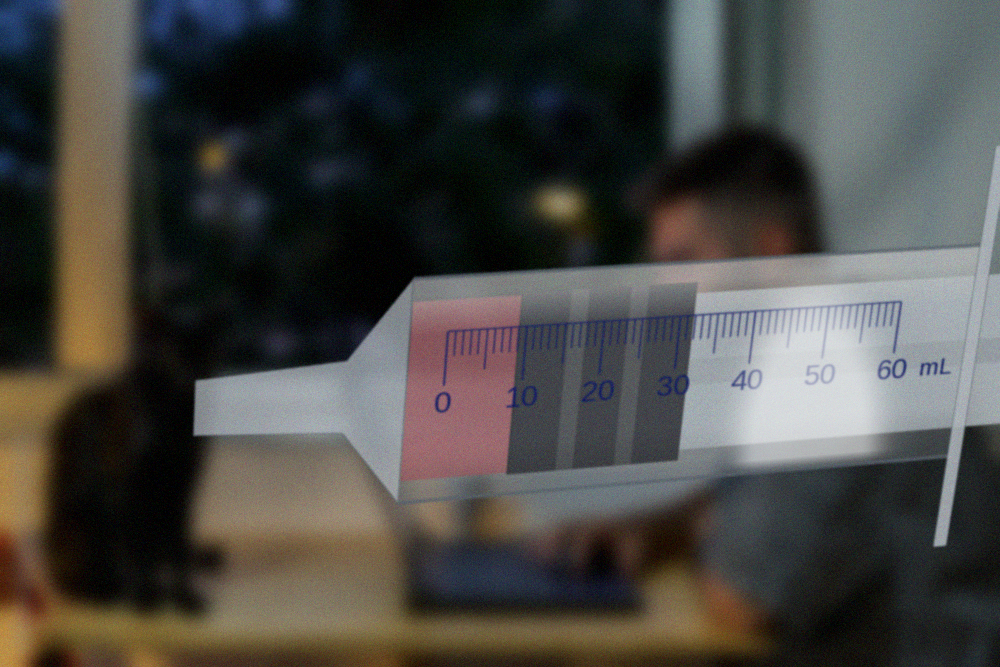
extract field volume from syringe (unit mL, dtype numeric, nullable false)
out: 9 mL
